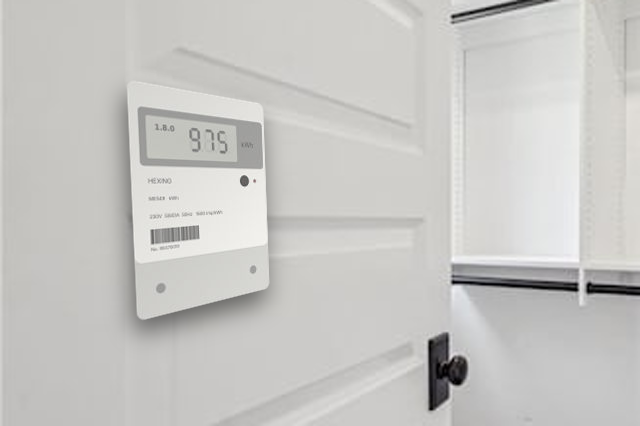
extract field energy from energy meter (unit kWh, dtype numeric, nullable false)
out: 975 kWh
